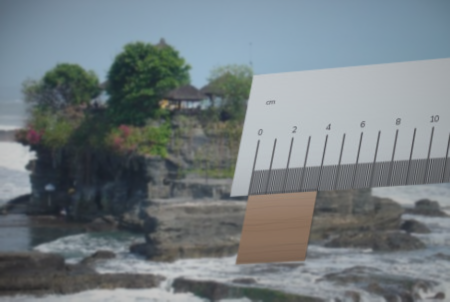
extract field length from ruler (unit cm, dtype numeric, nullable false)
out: 4 cm
